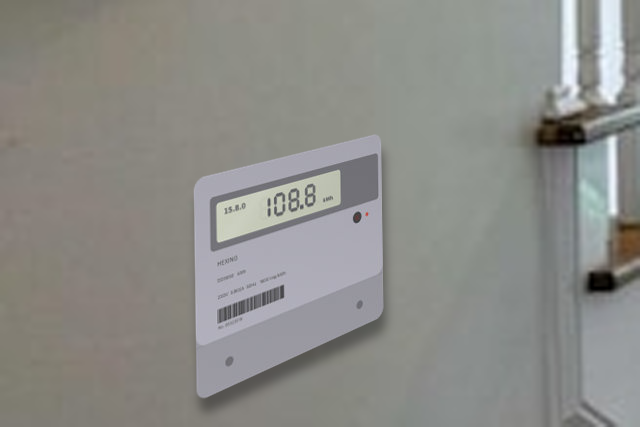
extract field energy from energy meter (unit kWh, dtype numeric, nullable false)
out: 108.8 kWh
